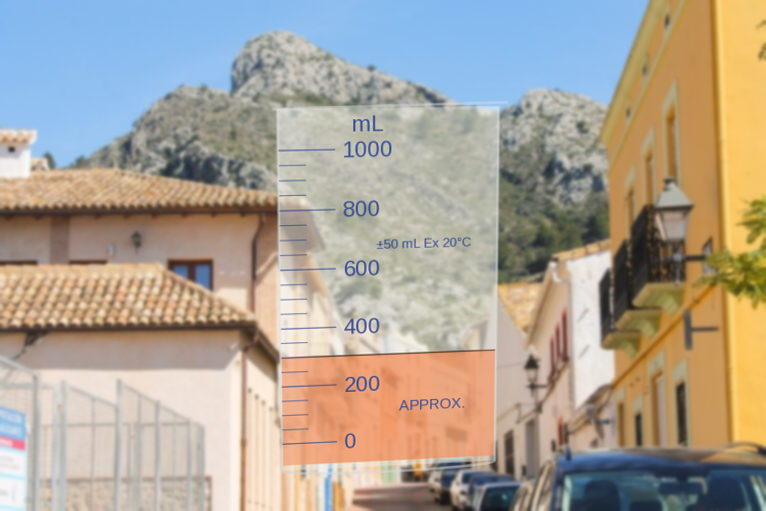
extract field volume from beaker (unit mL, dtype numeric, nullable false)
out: 300 mL
